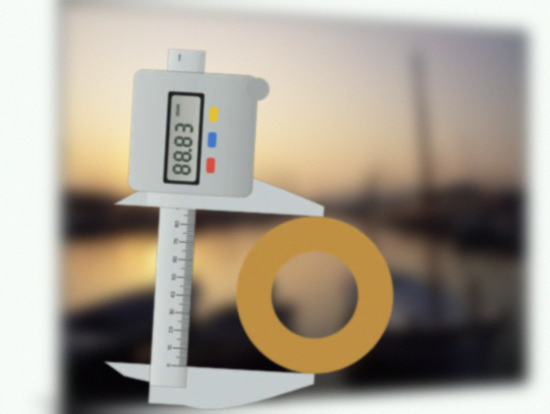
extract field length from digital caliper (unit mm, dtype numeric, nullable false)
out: 88.83 mm
